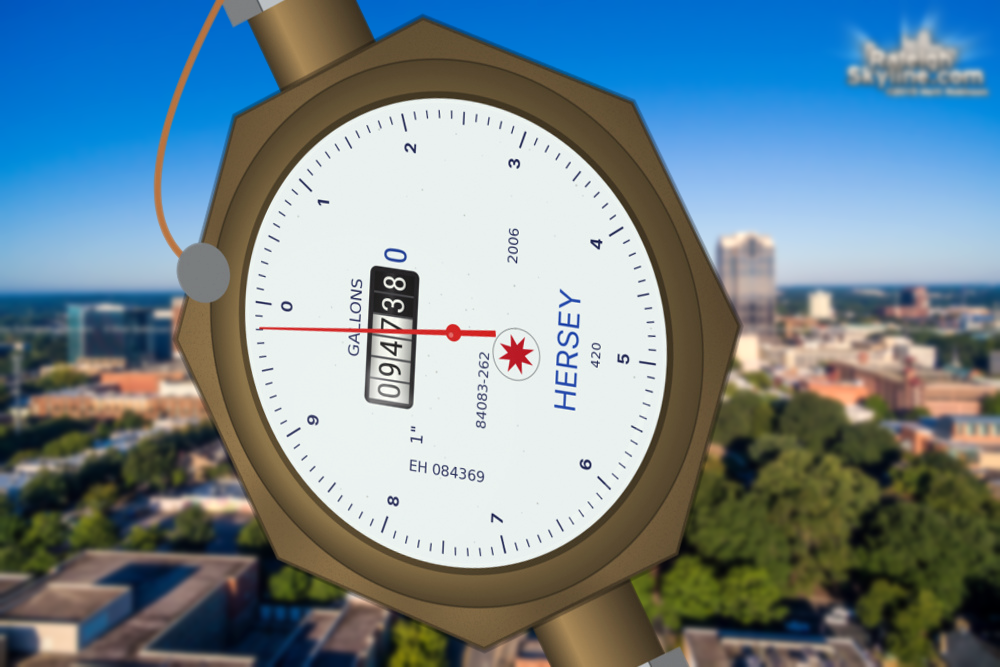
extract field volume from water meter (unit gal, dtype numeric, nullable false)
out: 947379.8 gal
